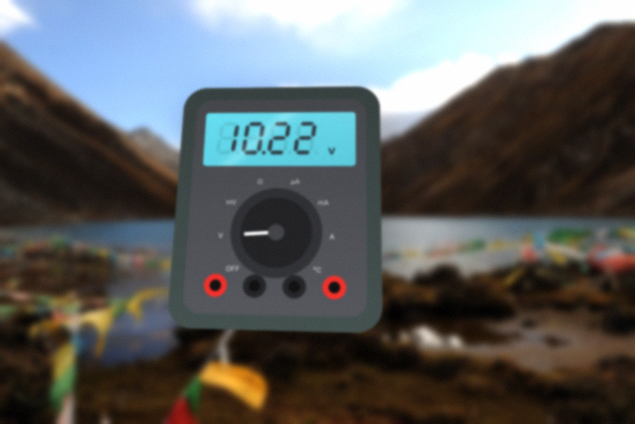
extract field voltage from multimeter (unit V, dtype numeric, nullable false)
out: 10.22 V
